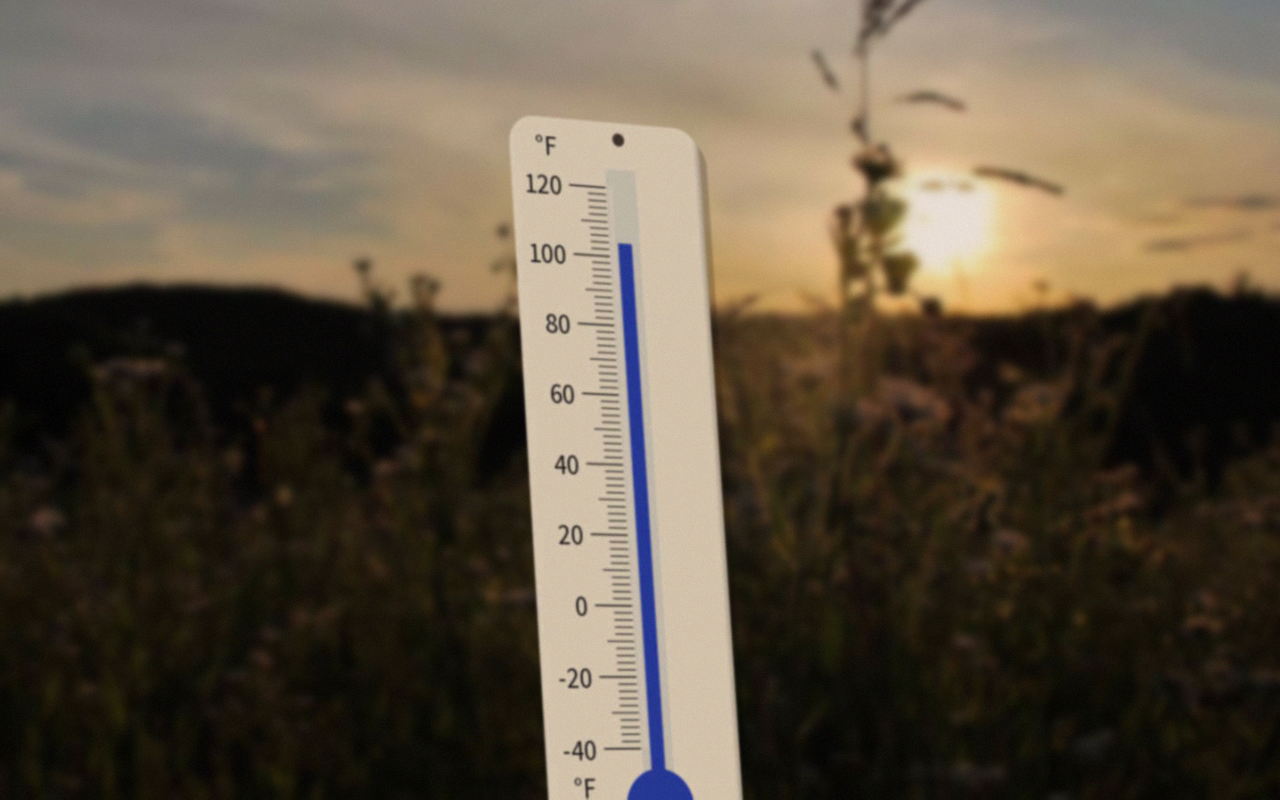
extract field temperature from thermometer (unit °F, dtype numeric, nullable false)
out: 104 °F
